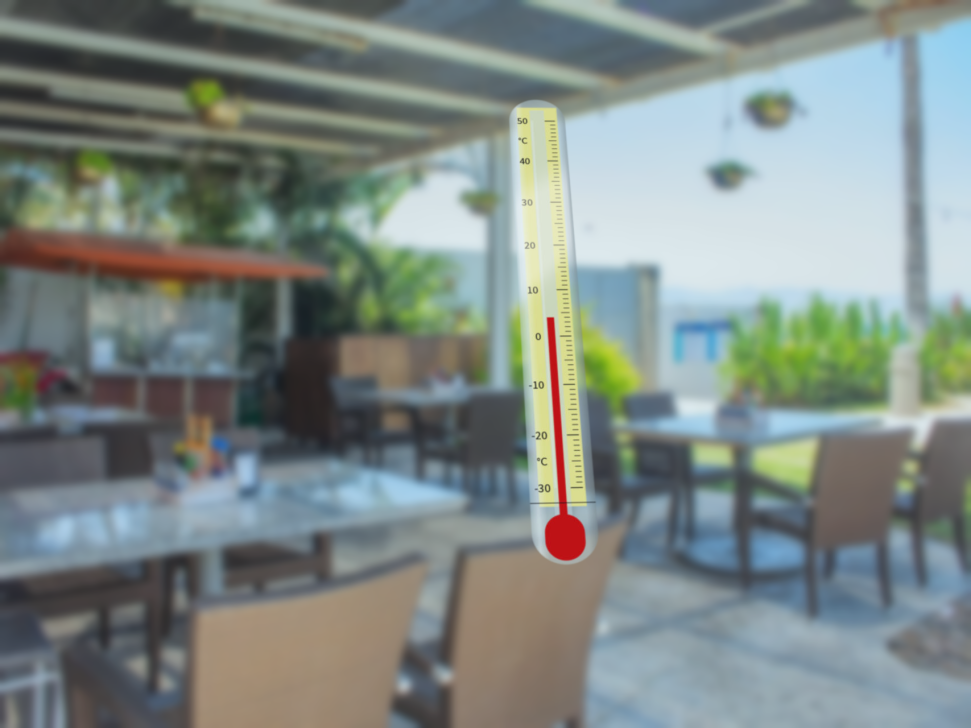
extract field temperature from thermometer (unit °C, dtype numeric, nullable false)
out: 4 °C
